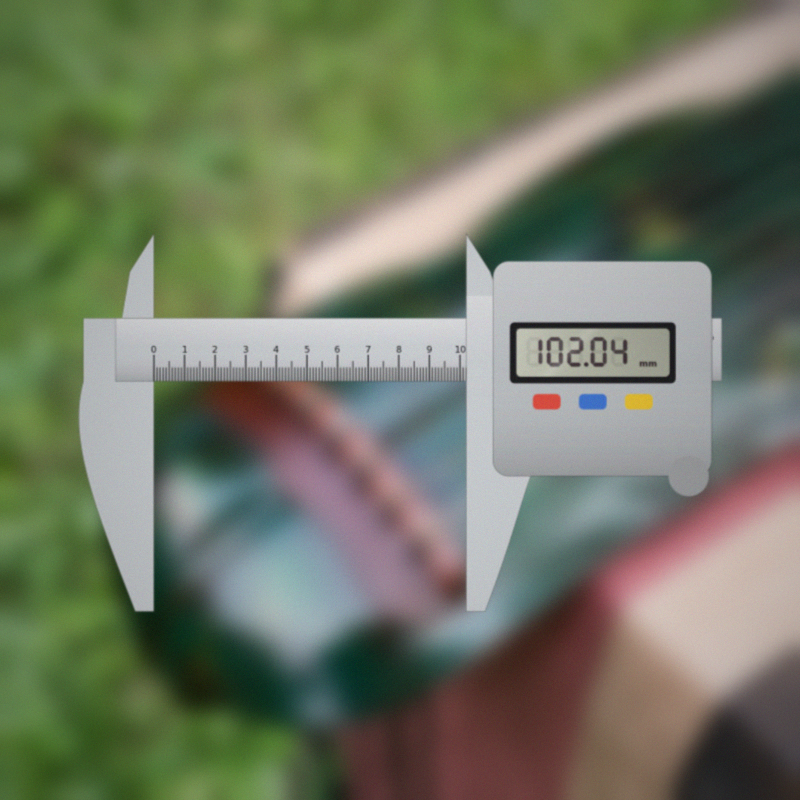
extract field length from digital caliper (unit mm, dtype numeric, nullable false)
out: 102.04 mm
